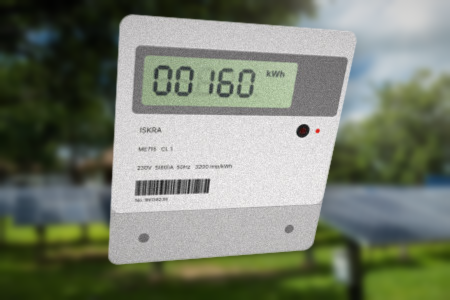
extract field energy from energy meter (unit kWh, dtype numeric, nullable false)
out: 160 kWh
